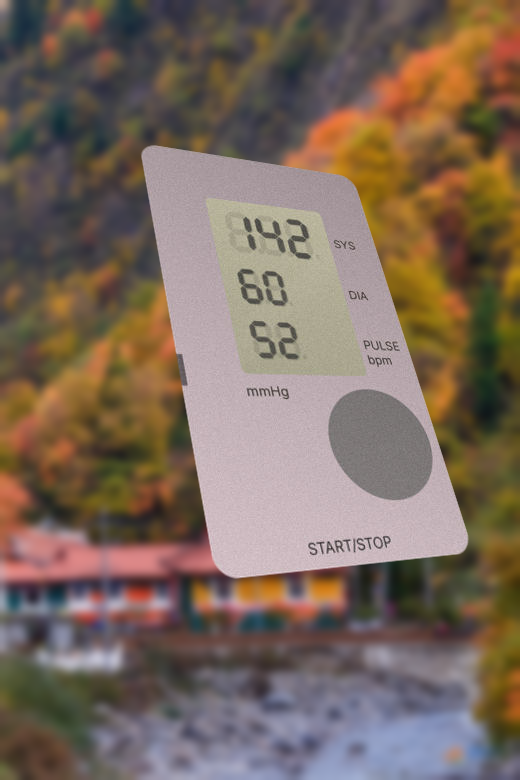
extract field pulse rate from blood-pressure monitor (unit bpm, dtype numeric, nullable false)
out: 52 bpm
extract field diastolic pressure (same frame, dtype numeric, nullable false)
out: 60 mmHg
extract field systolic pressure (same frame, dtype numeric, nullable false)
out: 142 mmHg
